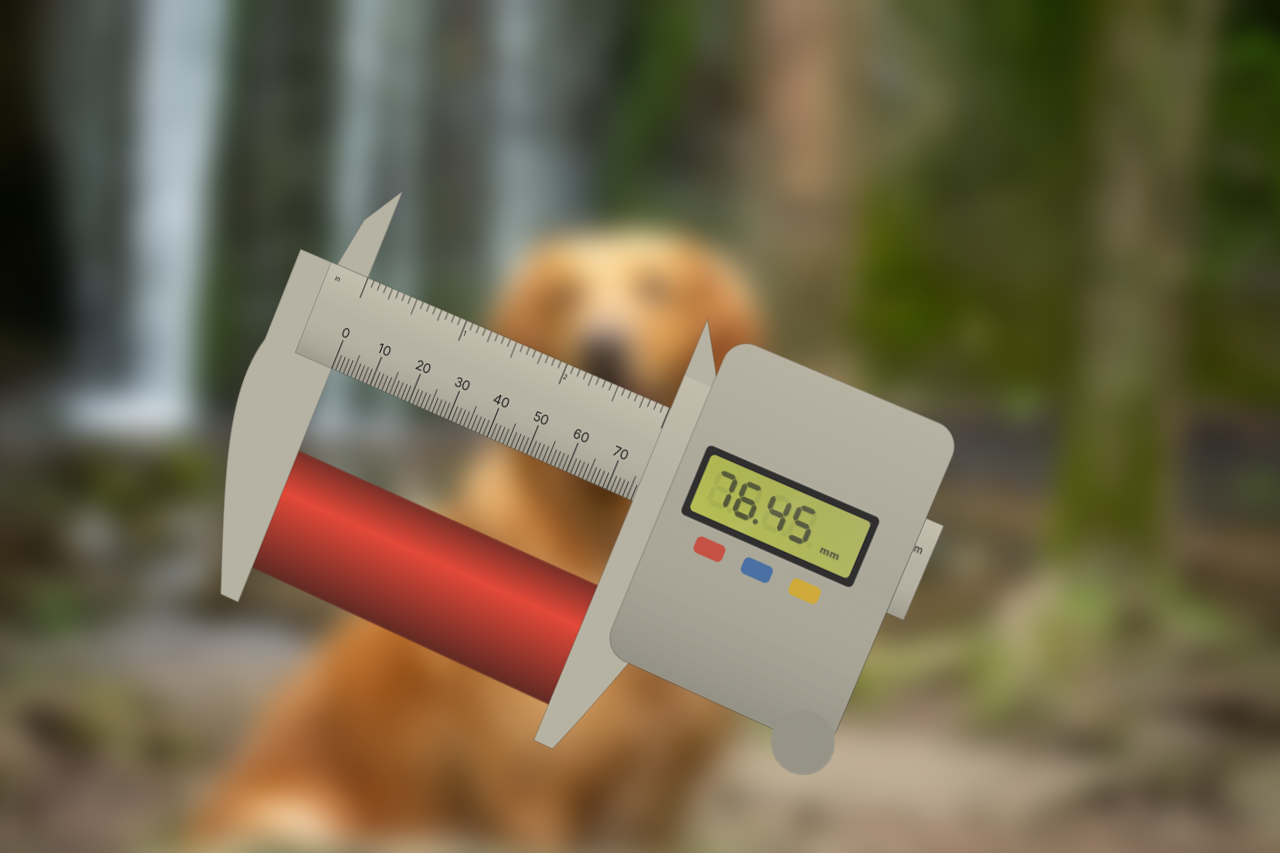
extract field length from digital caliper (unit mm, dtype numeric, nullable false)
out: 76.45 mm
